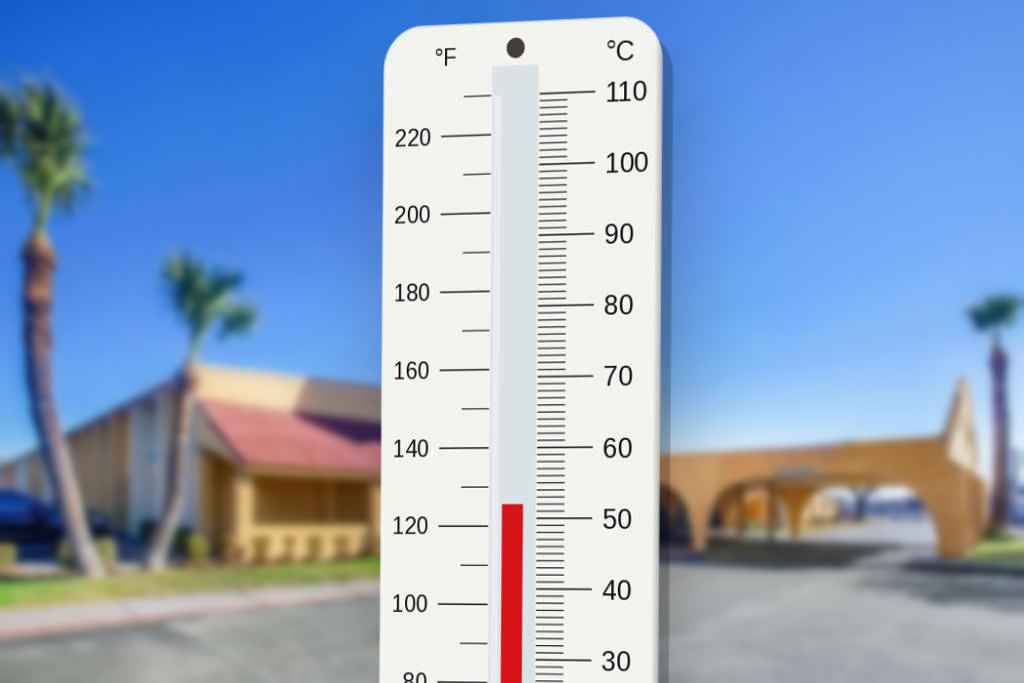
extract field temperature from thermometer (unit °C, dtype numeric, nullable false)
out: 52 °C
